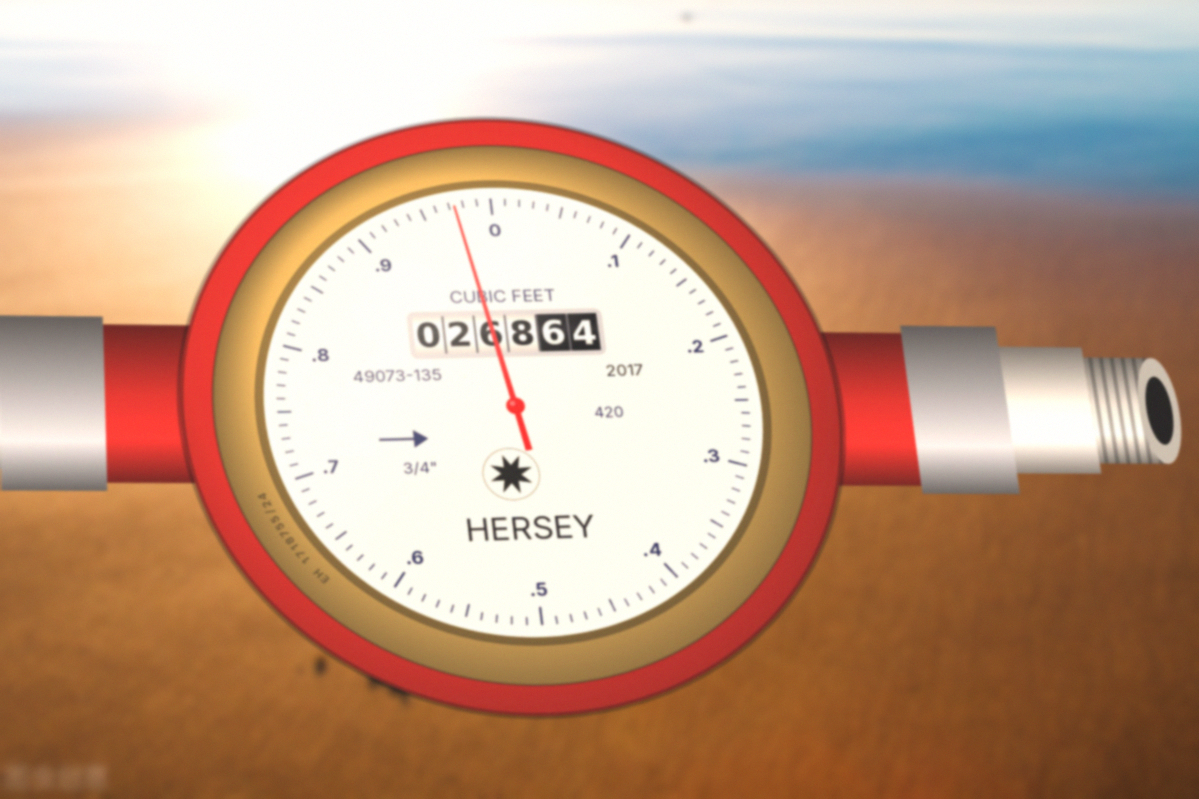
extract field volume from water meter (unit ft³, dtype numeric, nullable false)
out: 26863.97 ft³
